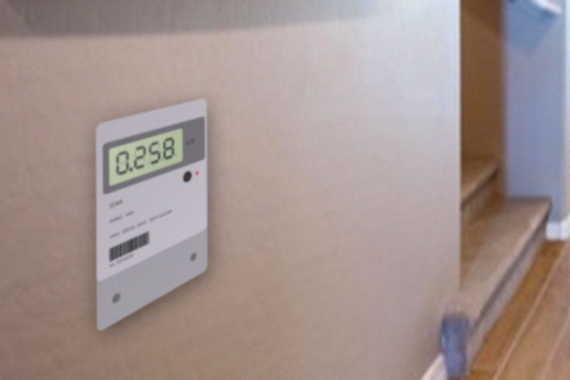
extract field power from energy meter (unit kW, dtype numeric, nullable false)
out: 0.258 kW
